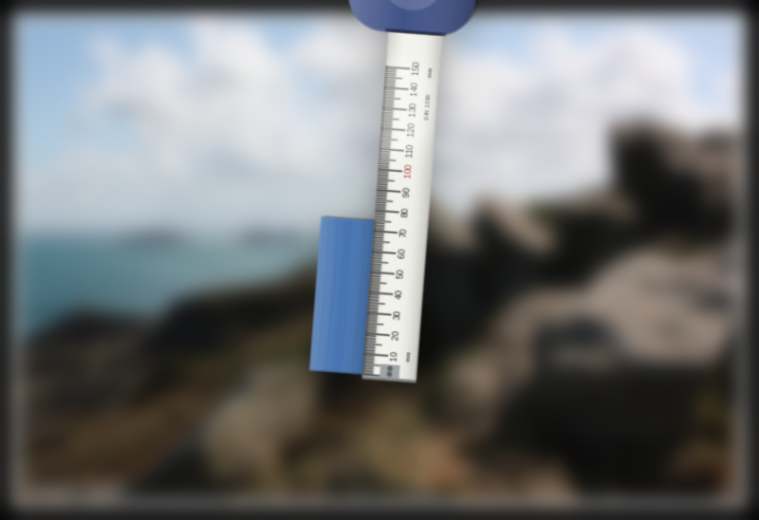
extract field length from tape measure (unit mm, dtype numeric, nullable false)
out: 75 mm
